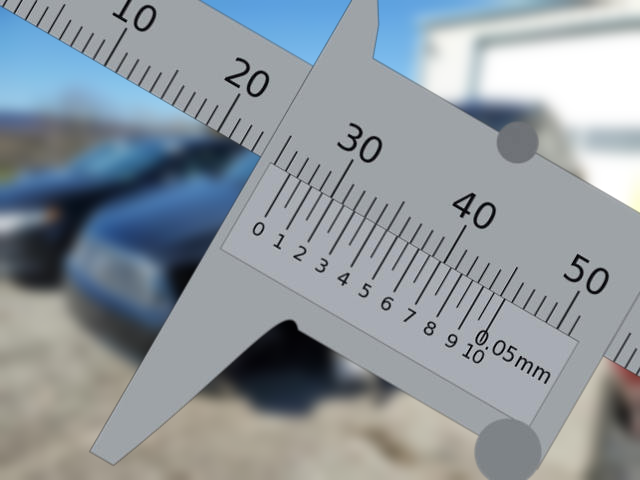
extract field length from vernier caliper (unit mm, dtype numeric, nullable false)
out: 26.4 mm
